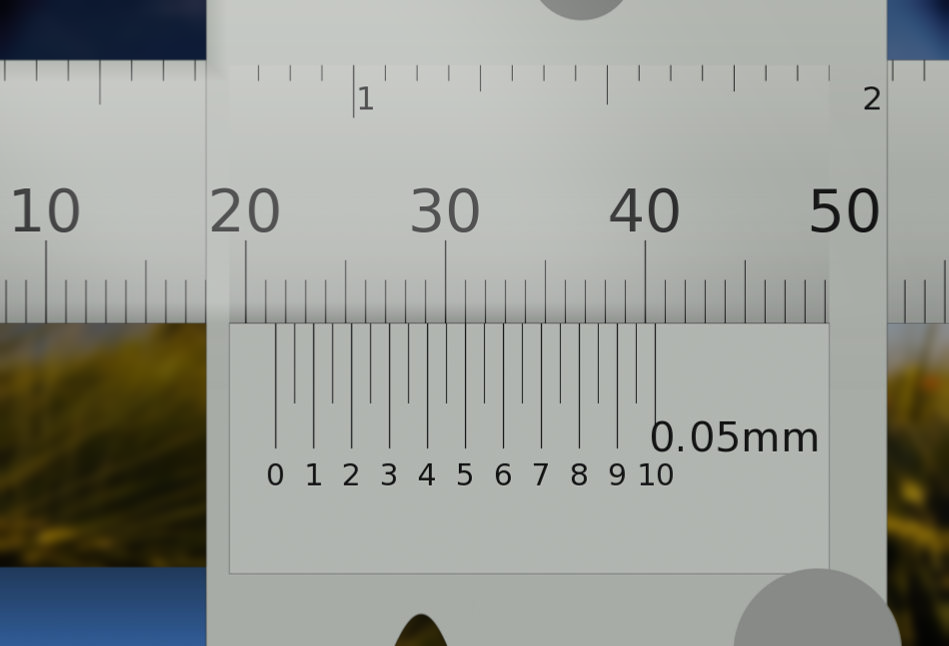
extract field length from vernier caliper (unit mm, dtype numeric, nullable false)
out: 21.5 mm
